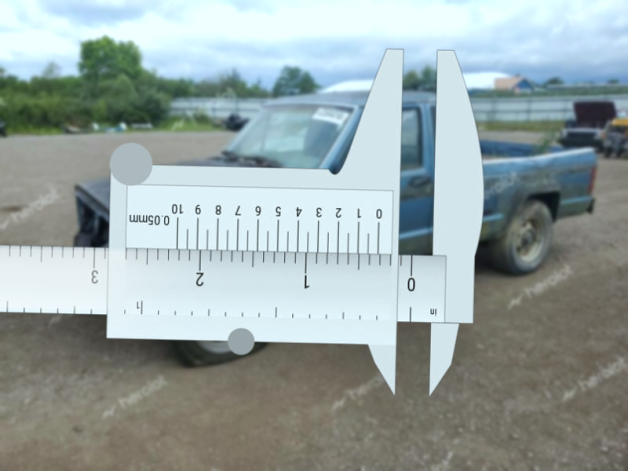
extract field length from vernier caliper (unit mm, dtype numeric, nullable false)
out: 3.2 mm
